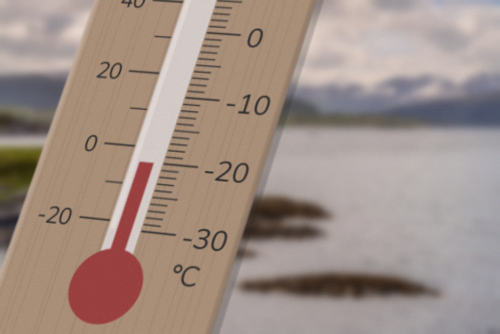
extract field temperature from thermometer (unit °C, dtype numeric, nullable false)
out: -20 °C
